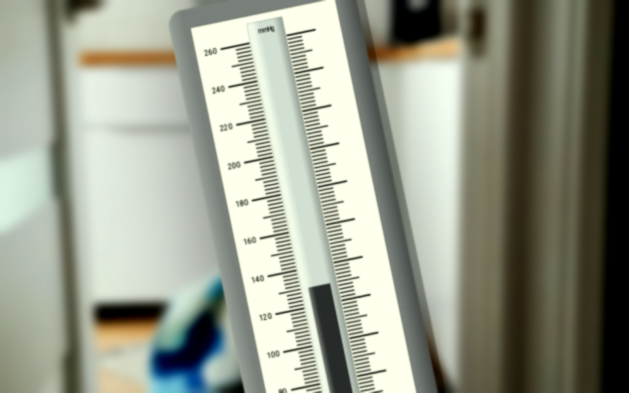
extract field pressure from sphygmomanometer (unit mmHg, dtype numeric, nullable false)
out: 130 mmHg
